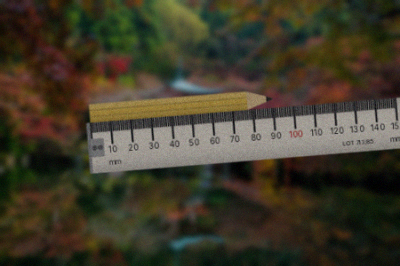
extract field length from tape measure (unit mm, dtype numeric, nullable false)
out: 90 mm
